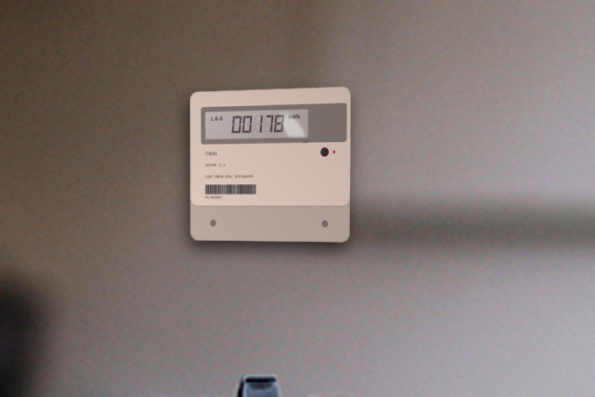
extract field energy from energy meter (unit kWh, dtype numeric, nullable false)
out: 178 kWh
